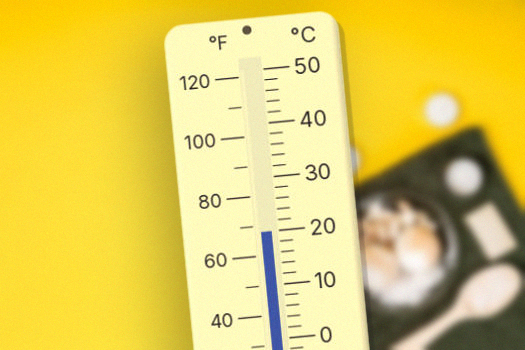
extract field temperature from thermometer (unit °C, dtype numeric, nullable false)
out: 20 °C
